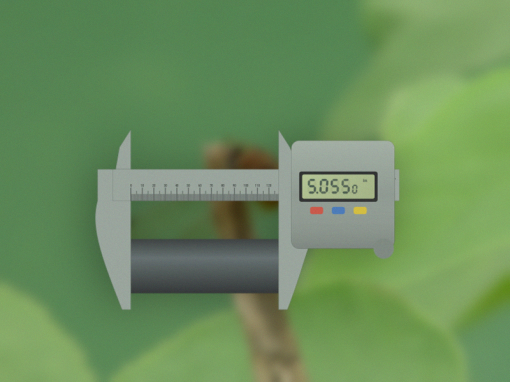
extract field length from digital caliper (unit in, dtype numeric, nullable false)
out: 5.0550 in
